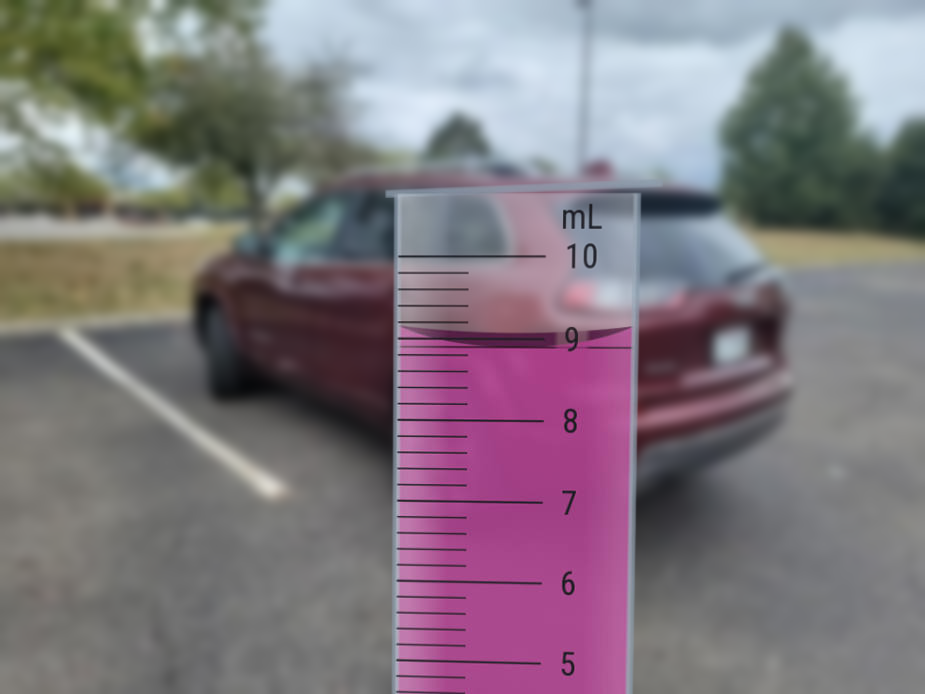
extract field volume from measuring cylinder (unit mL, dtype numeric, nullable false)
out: 8.9 mL
